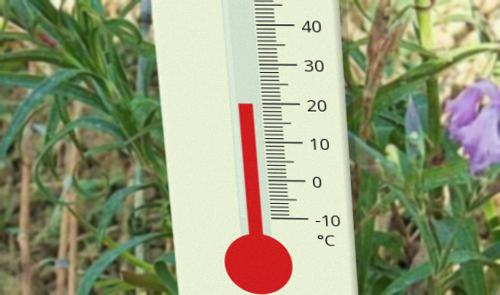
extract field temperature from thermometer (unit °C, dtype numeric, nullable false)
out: 20 °C
